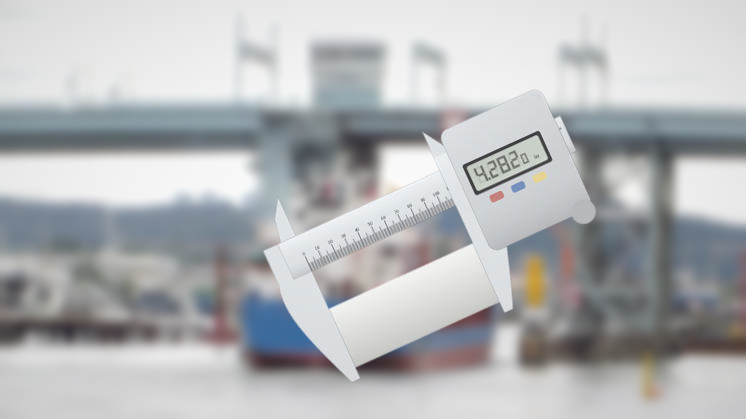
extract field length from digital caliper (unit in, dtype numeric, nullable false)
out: 4.2820 in
